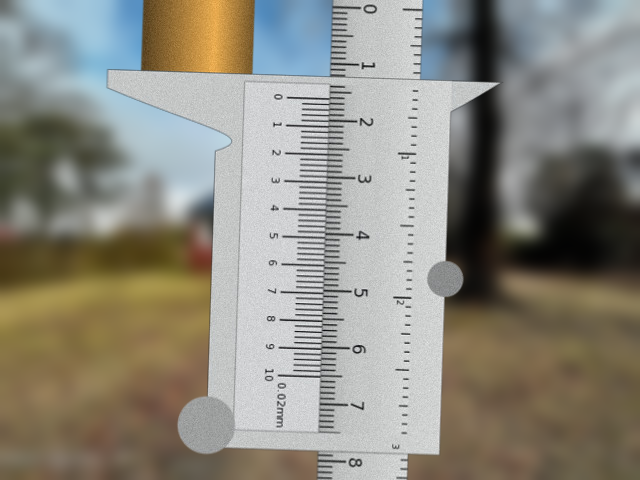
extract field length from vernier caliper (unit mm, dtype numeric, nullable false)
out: 16.2 mm
